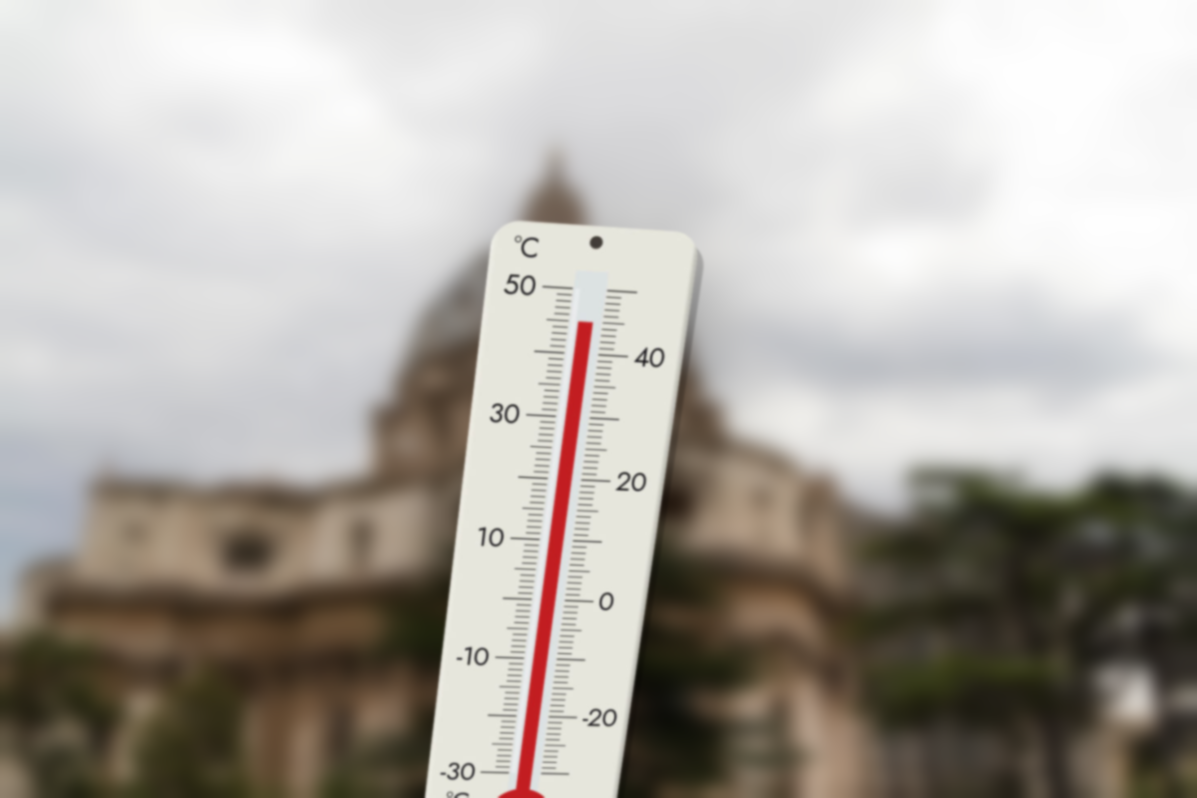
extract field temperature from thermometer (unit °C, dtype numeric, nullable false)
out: 45 °C
